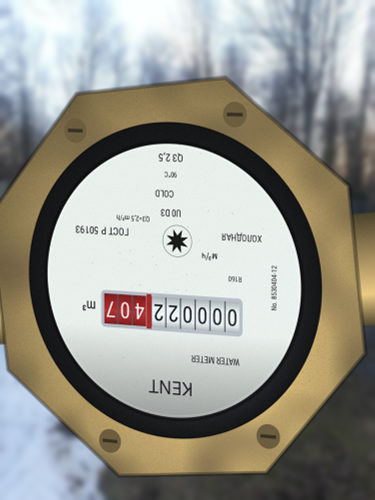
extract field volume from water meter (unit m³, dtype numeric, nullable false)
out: 22.407 m³
